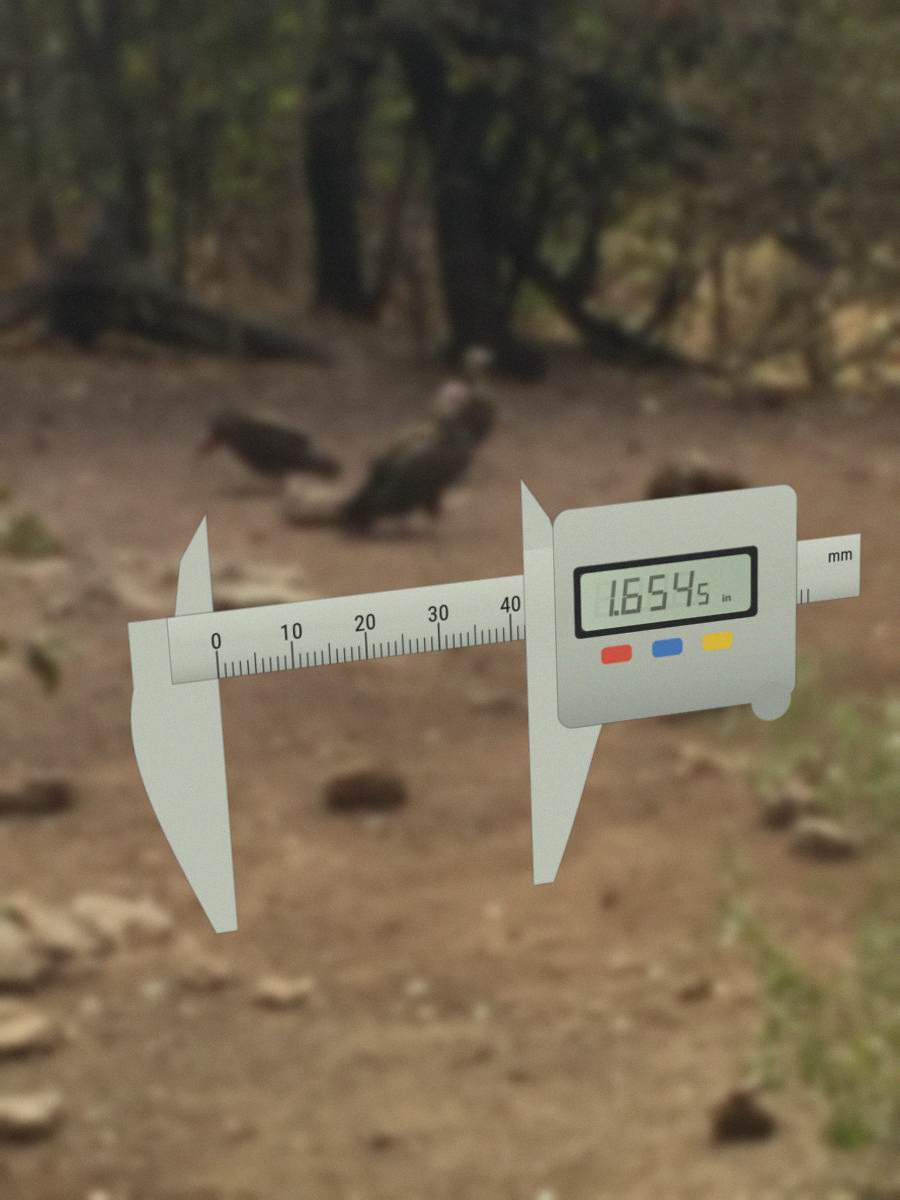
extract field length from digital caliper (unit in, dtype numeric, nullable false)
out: 1.6545 in
